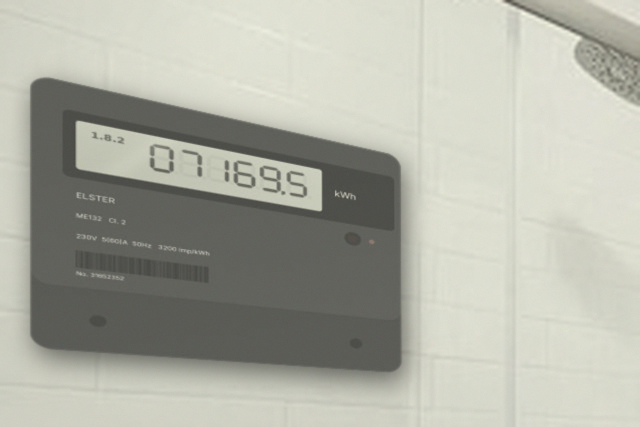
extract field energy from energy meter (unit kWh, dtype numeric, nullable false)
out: 7169.5 kWh
